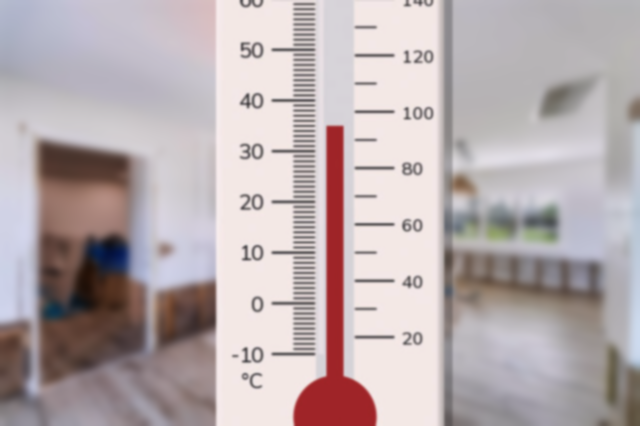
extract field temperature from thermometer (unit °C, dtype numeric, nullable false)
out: 35 °C
